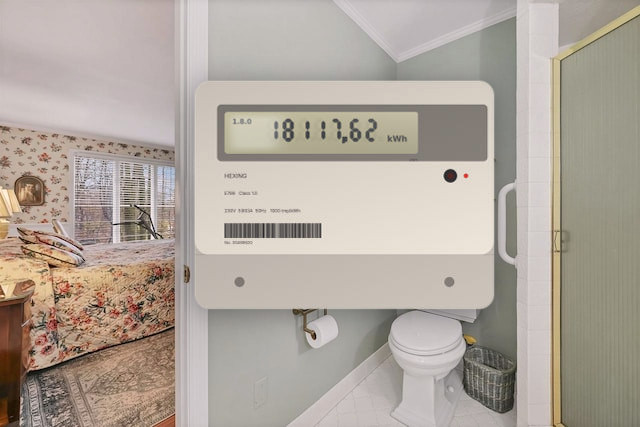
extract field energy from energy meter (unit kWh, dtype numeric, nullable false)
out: 18117.62 kWh
